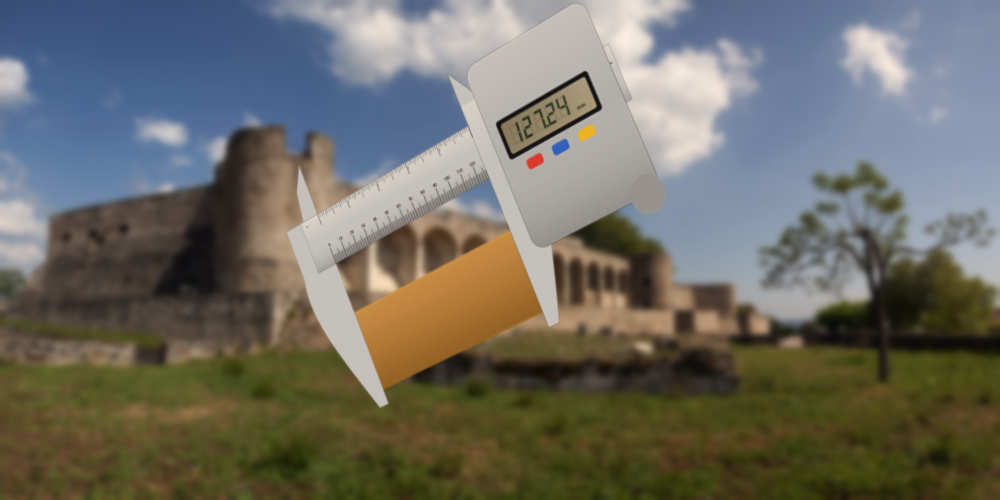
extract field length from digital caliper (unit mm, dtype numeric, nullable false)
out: 127.24 mm
